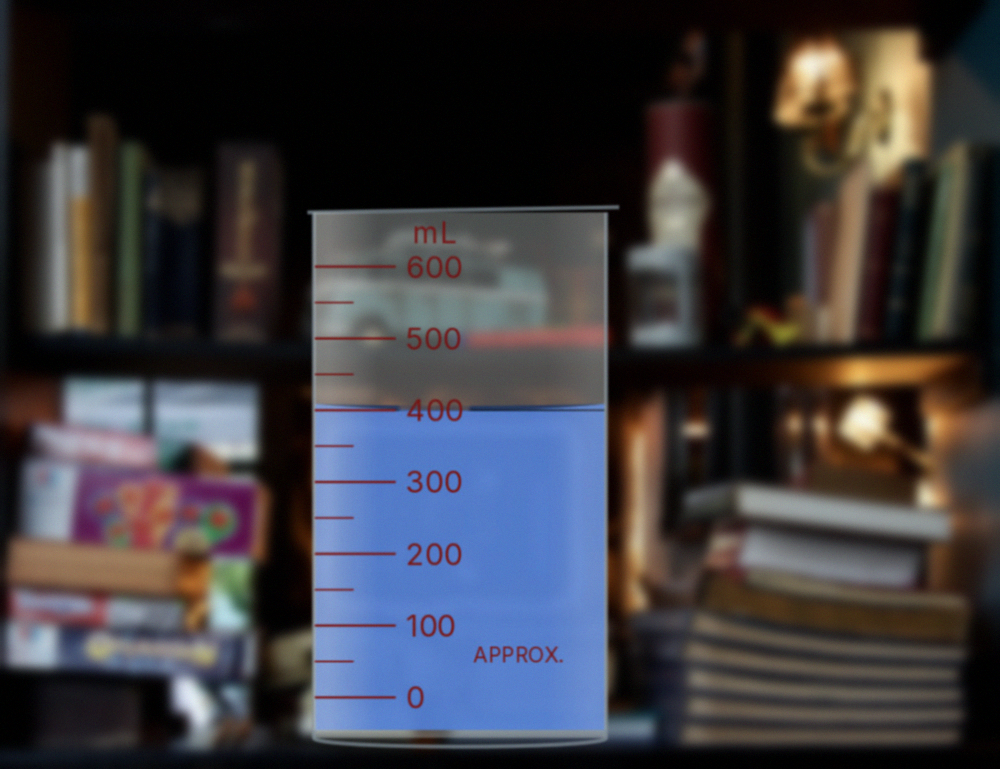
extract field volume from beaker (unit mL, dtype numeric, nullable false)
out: 400 mL
